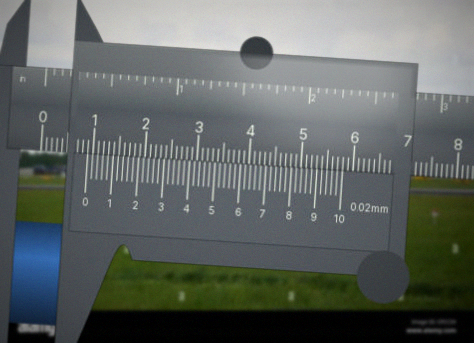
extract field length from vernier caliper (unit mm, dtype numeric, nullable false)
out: 9.0 mm
